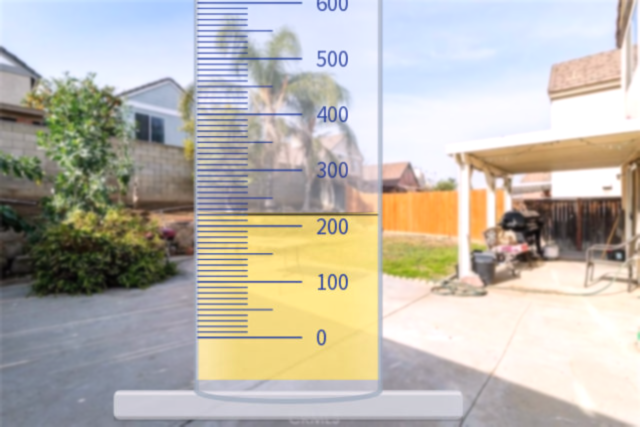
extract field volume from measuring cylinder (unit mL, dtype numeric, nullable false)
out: 220 mL
